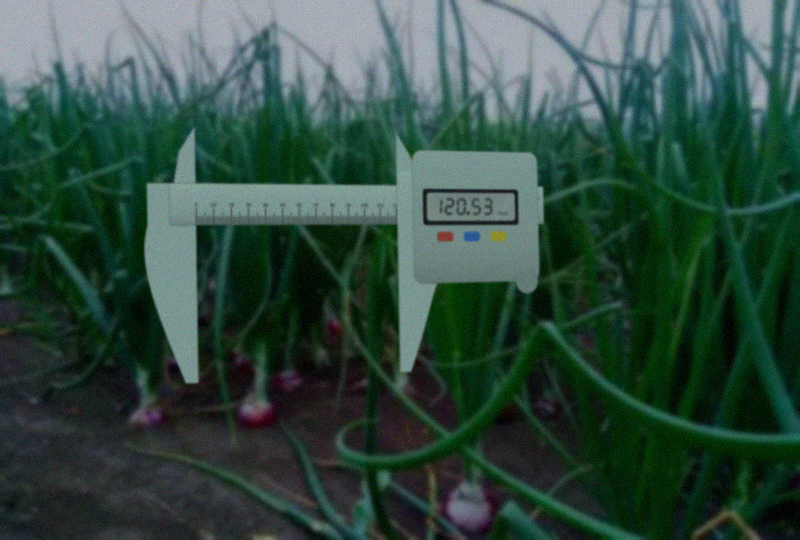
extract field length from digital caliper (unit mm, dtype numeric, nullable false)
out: 120.53 mm
